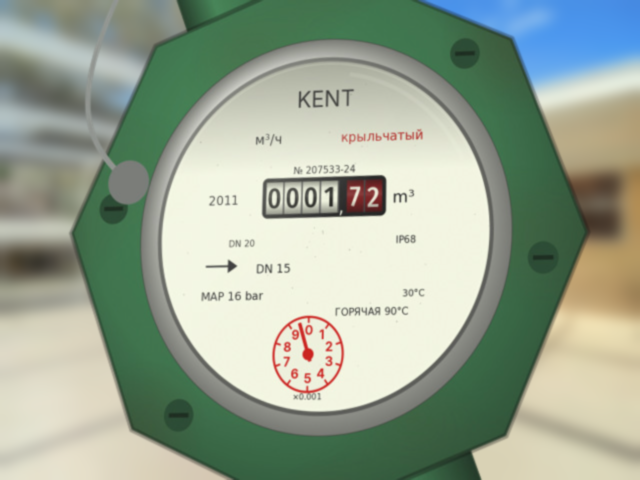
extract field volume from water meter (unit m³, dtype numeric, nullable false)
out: 1.719 m³
